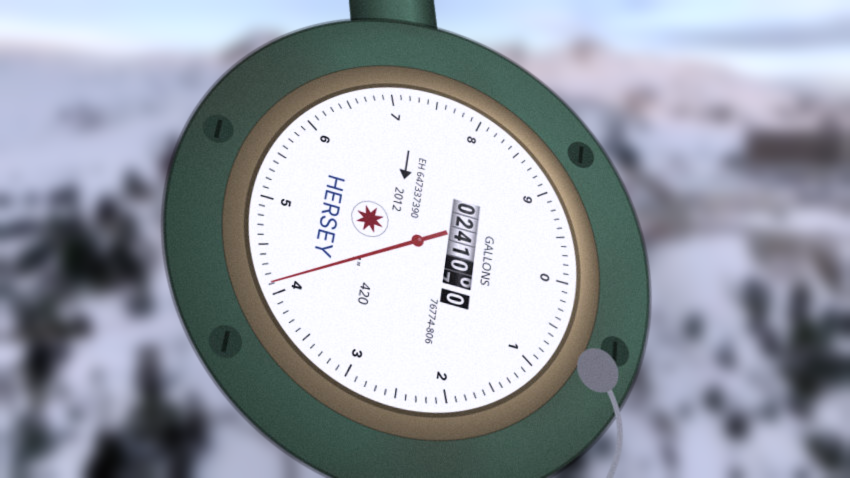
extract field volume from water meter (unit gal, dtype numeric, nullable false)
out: 241064.1 gal
